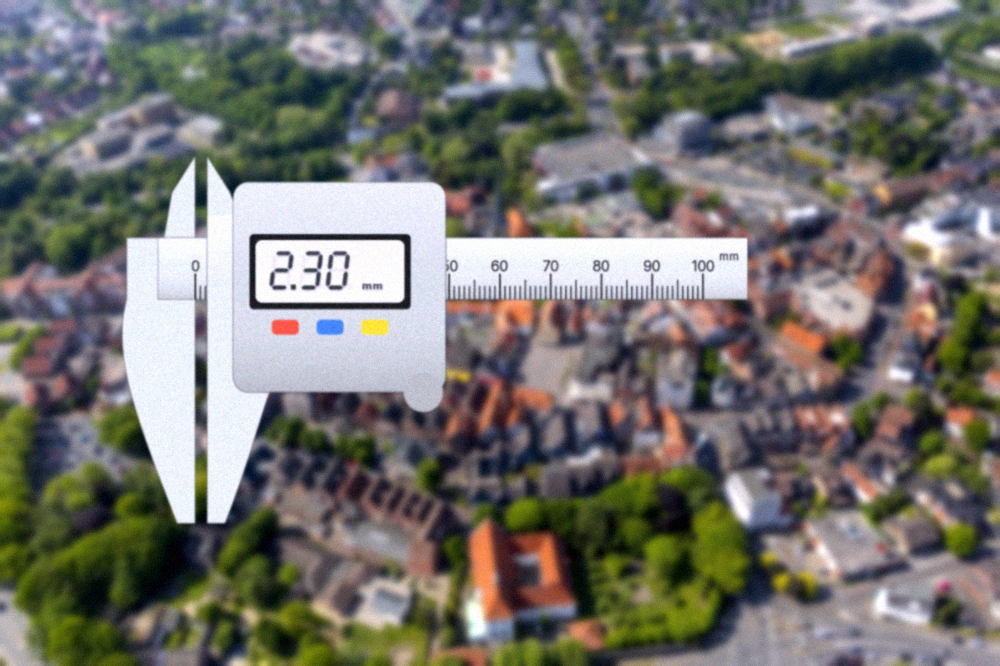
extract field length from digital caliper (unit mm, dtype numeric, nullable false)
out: 2.30 mm
